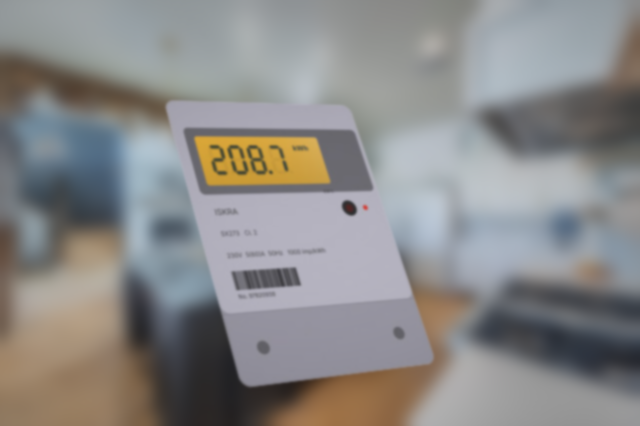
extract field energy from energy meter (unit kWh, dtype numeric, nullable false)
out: 208.7 kWh
